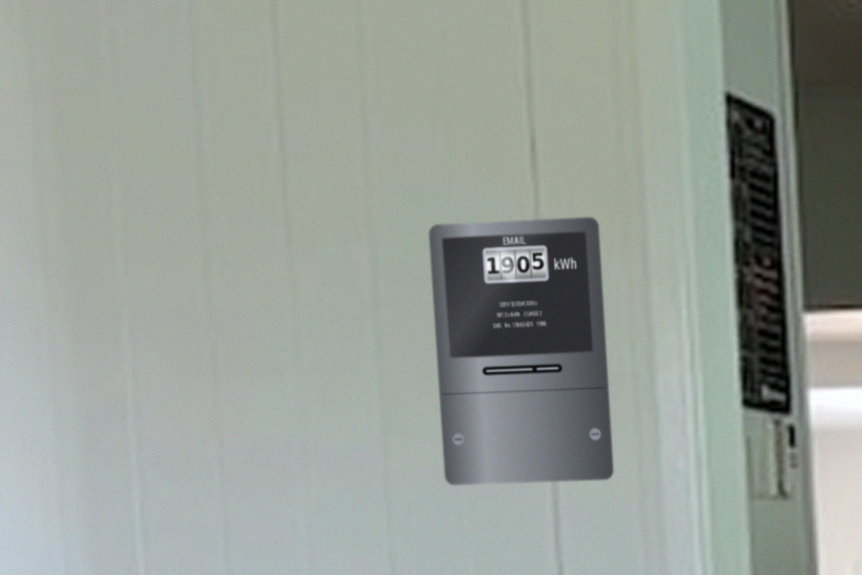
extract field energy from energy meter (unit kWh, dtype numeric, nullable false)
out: 1905 kWh
